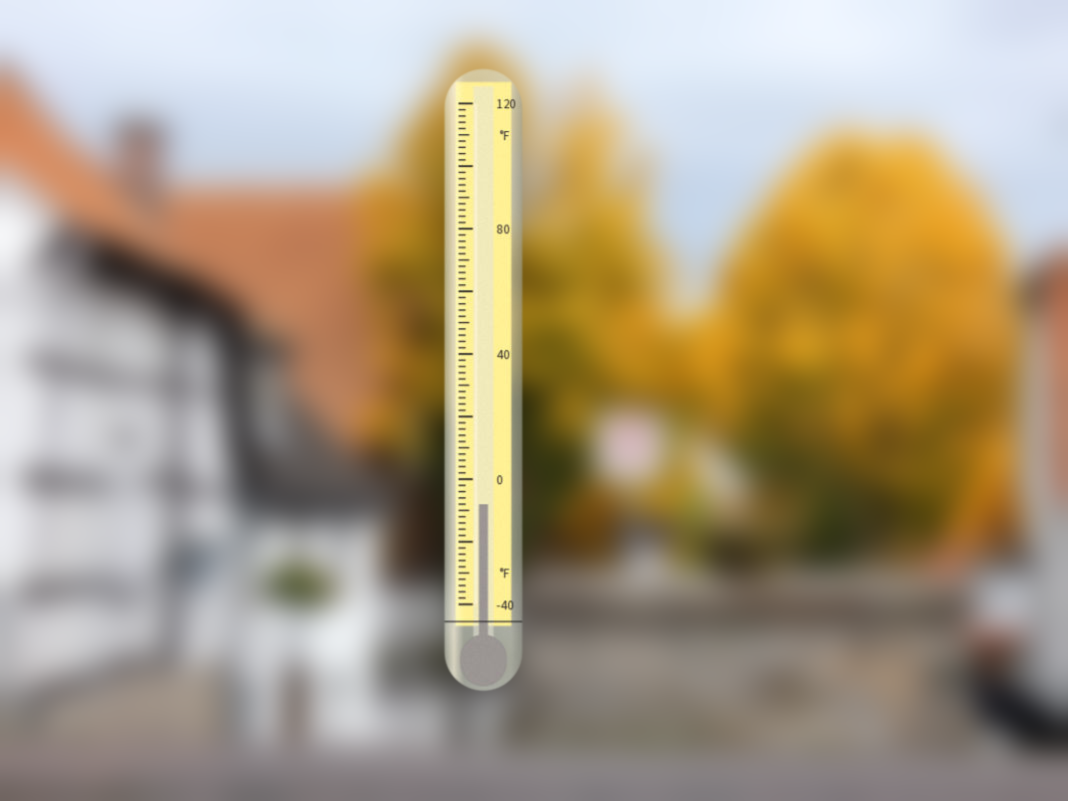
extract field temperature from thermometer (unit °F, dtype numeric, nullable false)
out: -8 °F
